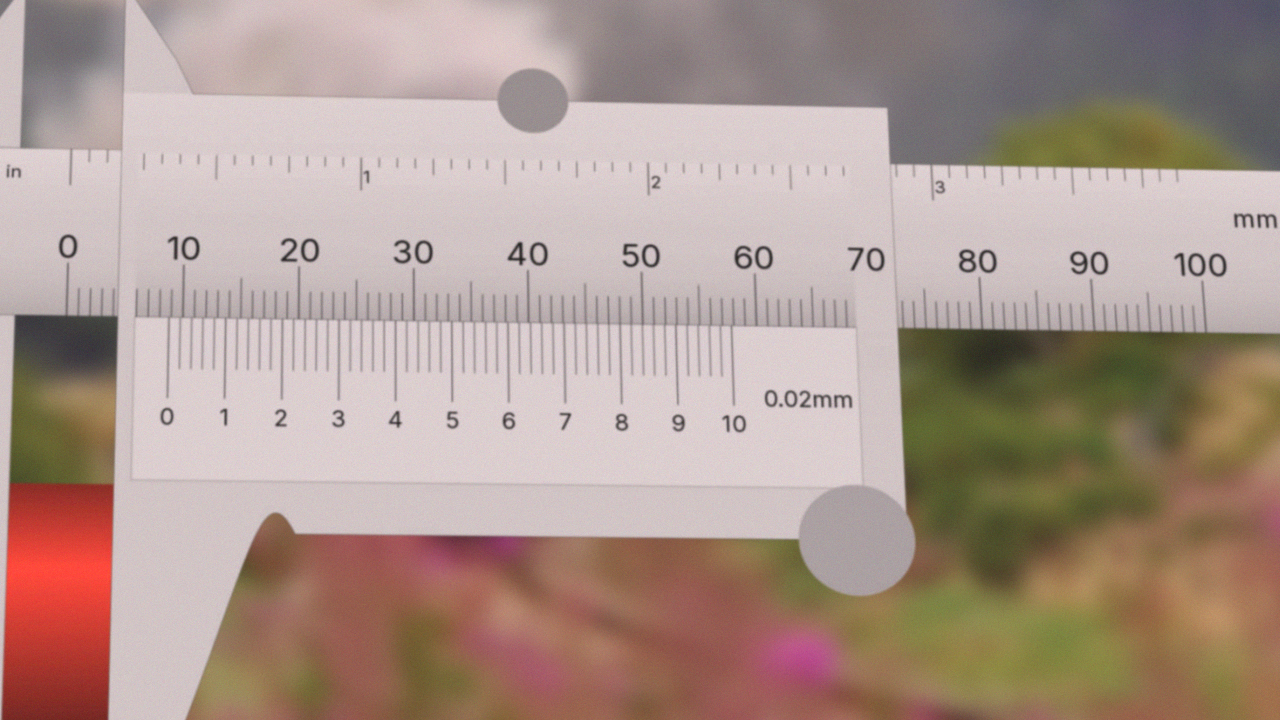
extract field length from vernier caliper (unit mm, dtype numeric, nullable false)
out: 8.8 mm
